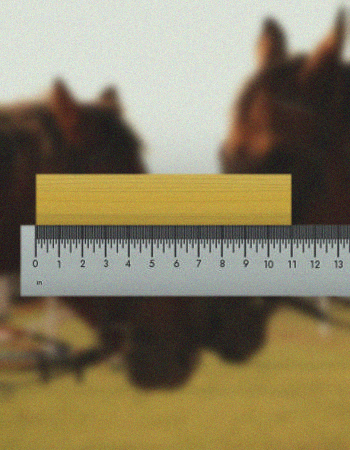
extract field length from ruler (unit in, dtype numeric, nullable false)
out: 11 in
